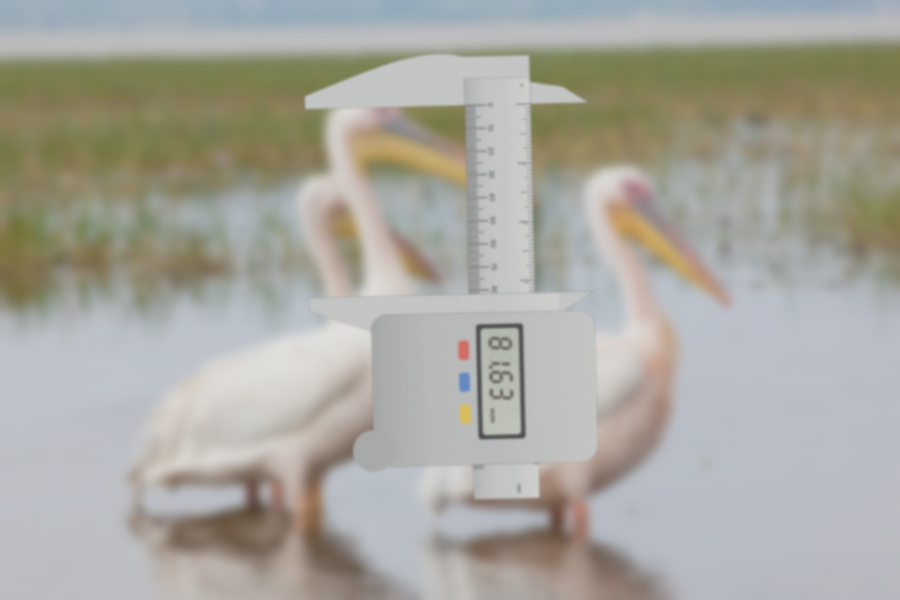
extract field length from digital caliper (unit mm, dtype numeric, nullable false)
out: 81.63 mm
